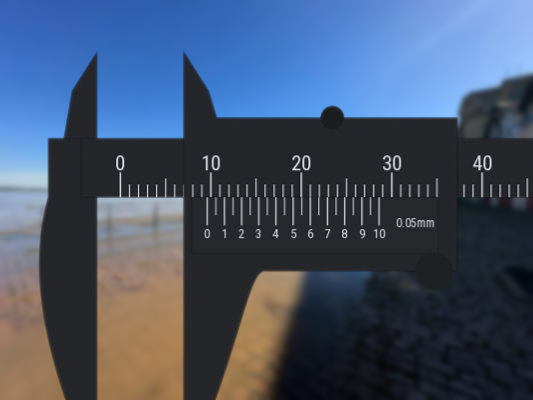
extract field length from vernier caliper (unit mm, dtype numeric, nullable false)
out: 9.6 mm
